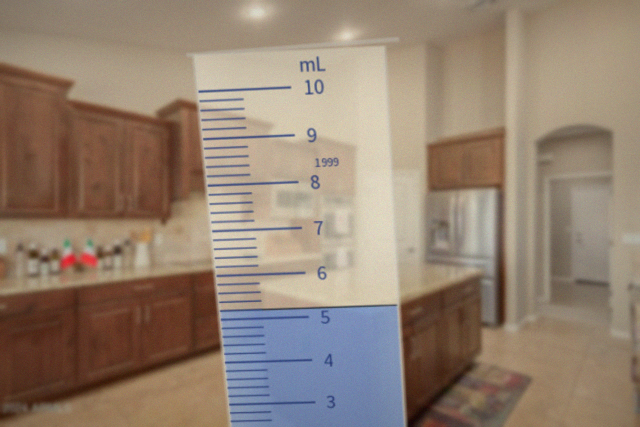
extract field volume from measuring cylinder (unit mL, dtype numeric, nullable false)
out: 5.2 mL
